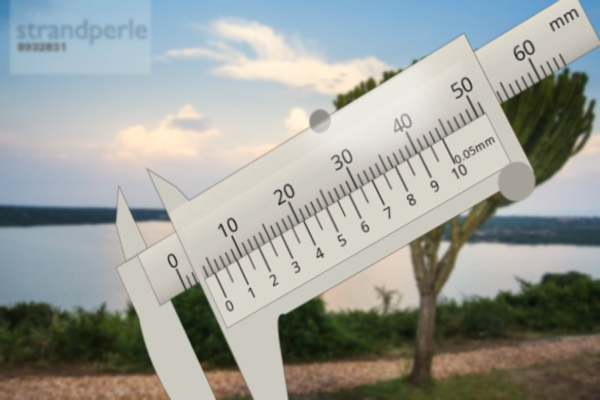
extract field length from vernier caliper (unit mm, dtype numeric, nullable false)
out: 5.2 mm
